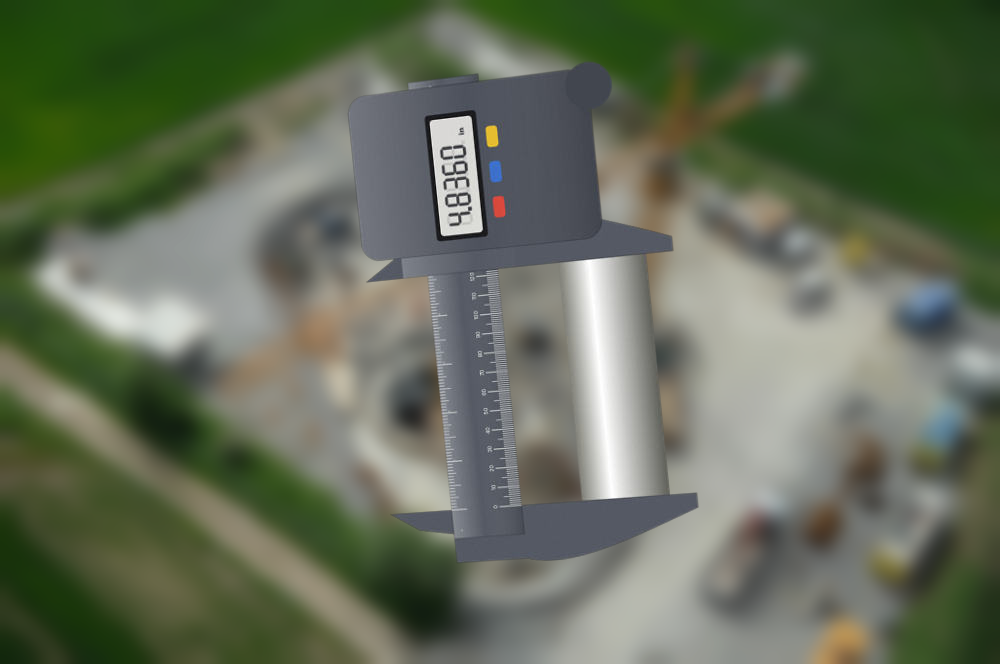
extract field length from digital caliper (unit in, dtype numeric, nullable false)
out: 4.8360 in
